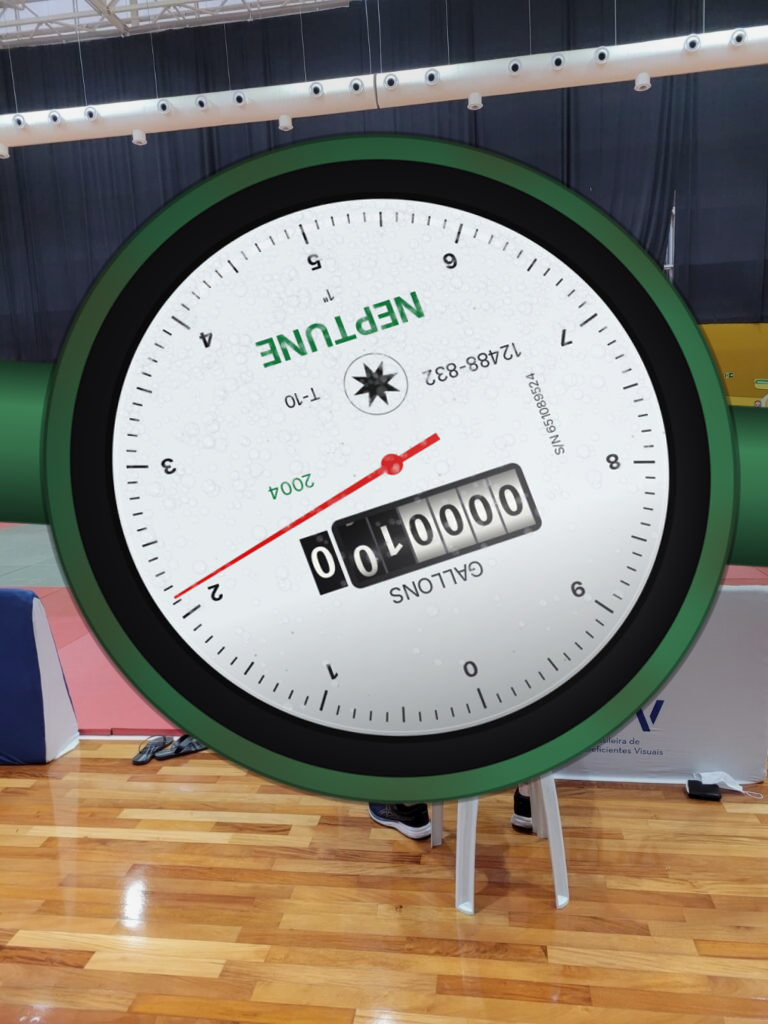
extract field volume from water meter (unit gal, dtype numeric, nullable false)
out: 102.1 gal
